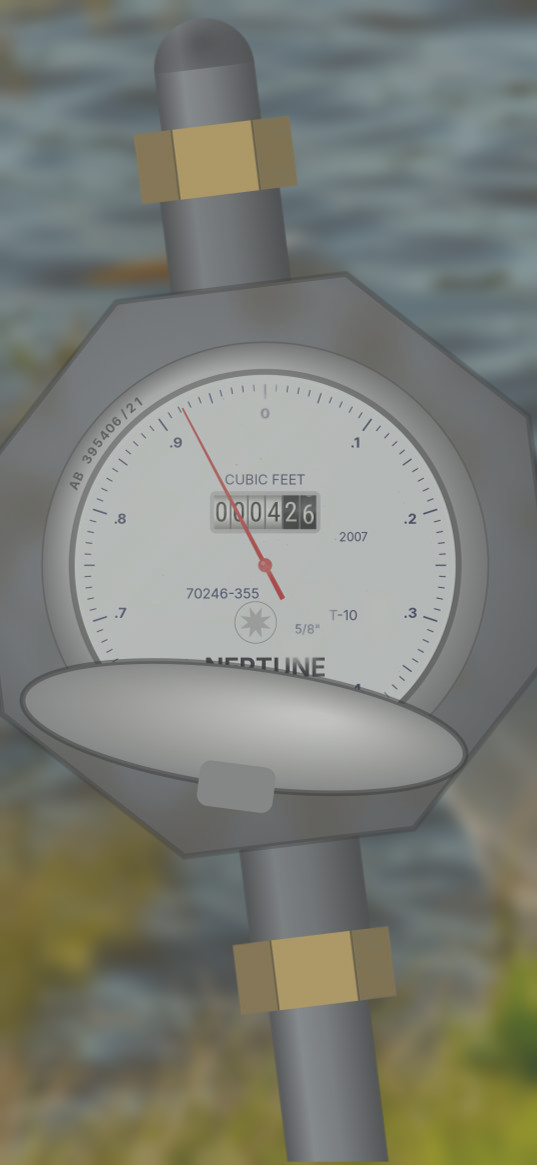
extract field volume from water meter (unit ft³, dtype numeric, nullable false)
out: 425.92 ft³
